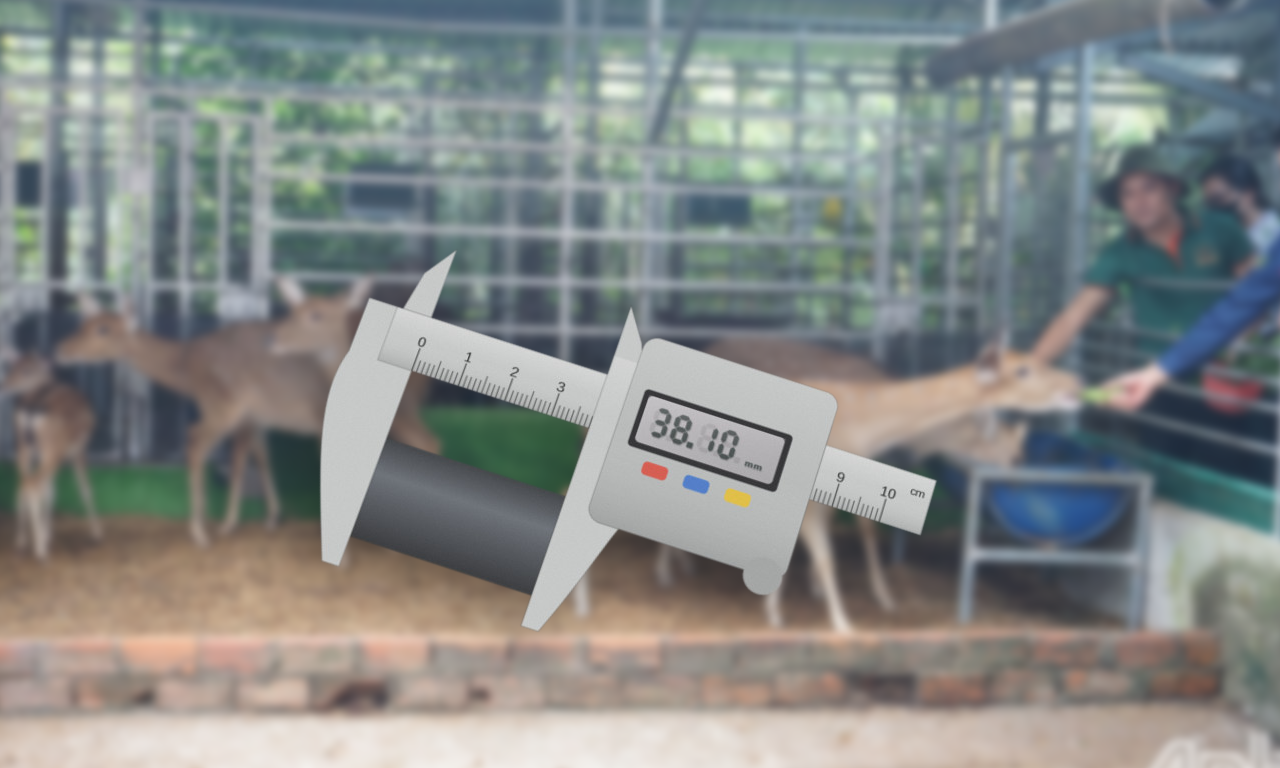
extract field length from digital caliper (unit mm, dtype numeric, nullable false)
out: 38.10 mm
